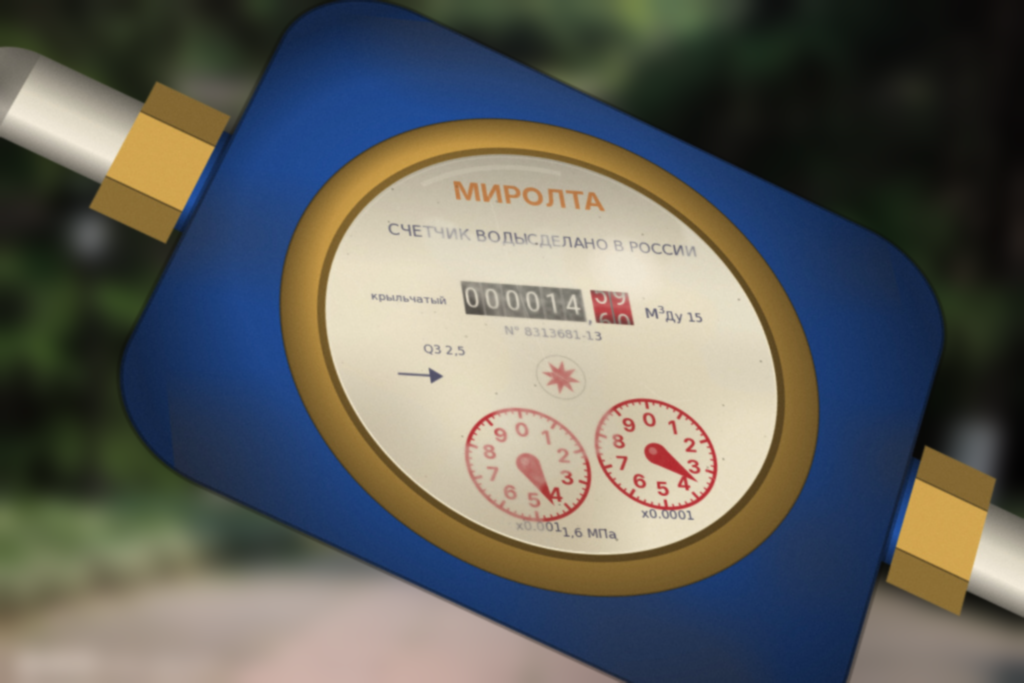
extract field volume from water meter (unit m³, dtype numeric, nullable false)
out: 14.5943 m³
